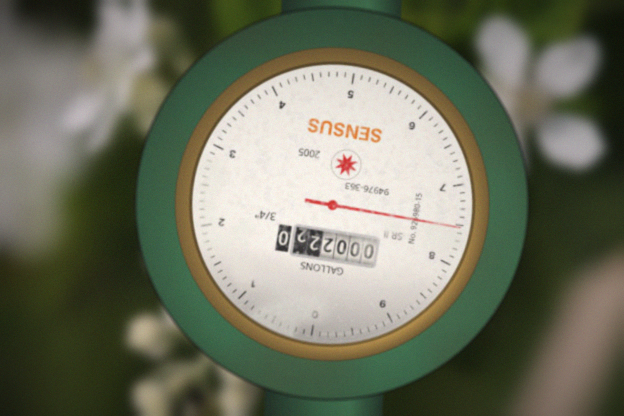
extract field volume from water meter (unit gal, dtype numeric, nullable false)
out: 2217.5 gal
